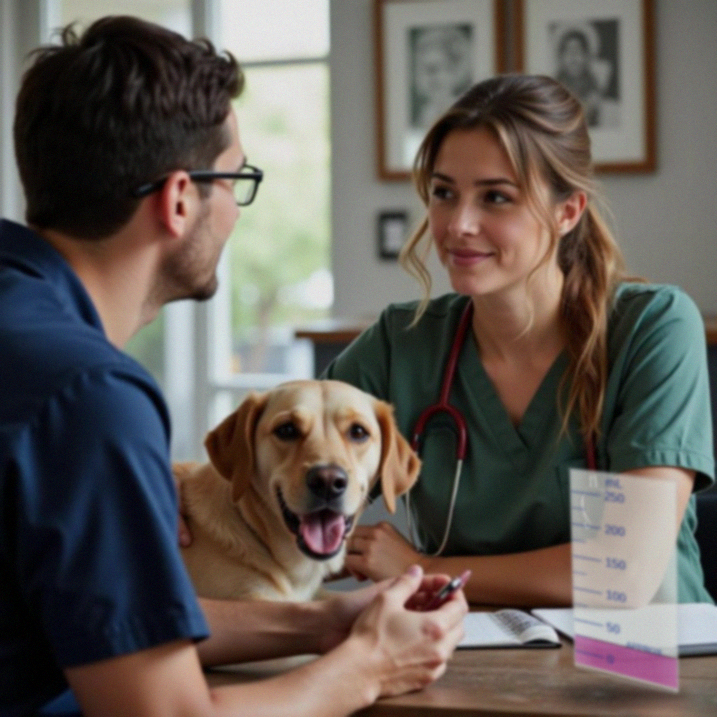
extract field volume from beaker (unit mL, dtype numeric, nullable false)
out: 25 mL
